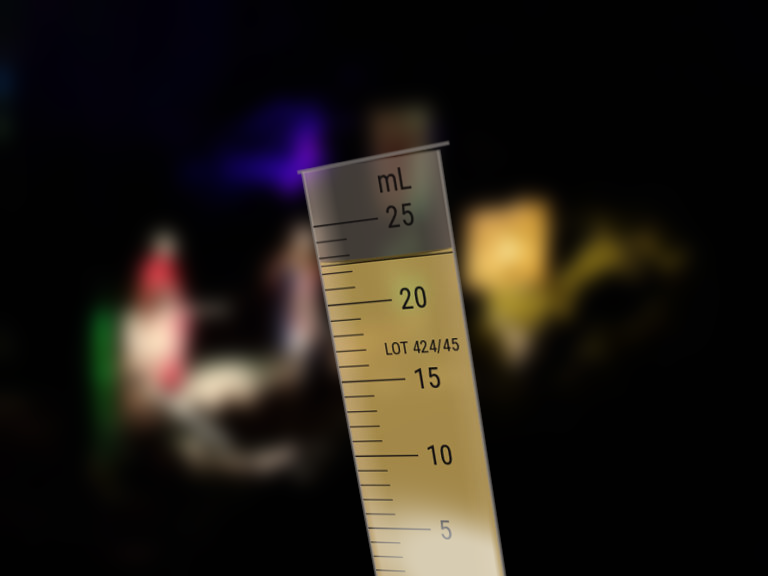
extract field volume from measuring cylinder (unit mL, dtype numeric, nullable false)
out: 22.5 mL
